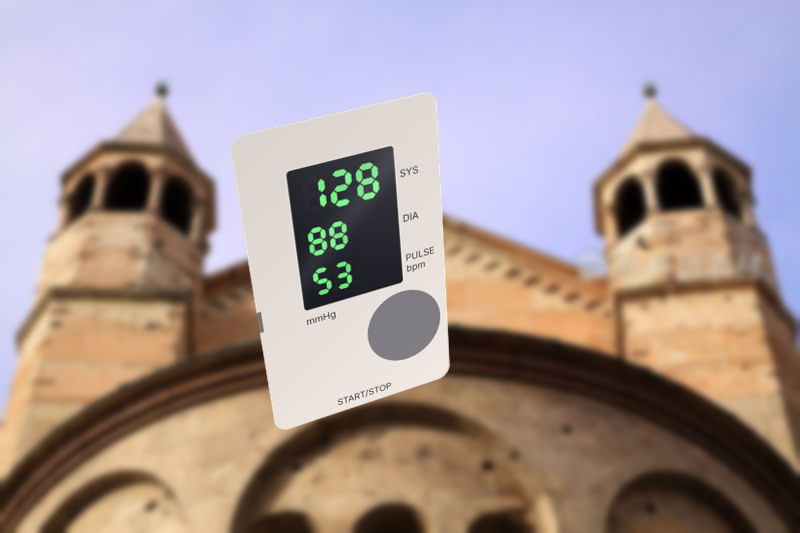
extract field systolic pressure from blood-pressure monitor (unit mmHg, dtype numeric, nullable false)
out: 128 mmHg
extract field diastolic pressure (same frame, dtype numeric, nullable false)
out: 88 mmHg
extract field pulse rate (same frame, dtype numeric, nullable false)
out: 53 bpm
